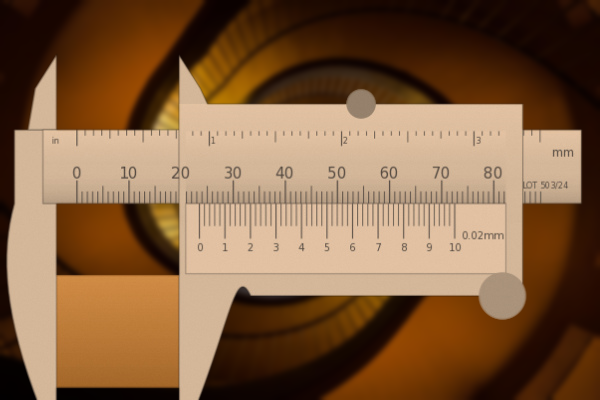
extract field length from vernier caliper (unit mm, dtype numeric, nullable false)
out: 23.5 mm
